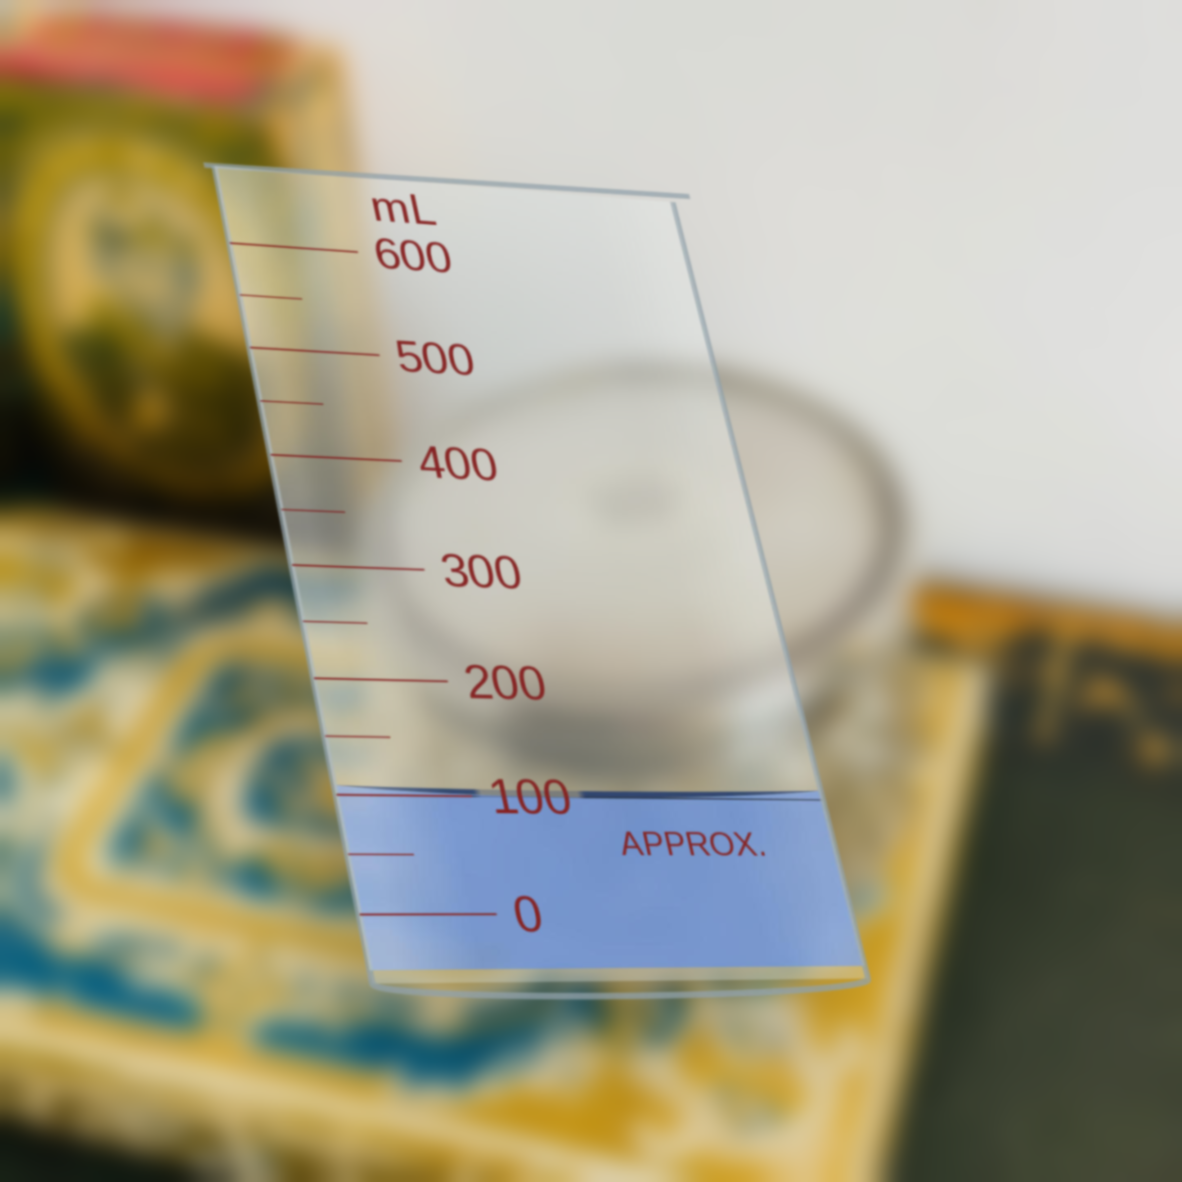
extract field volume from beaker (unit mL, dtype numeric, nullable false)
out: 100 mL
